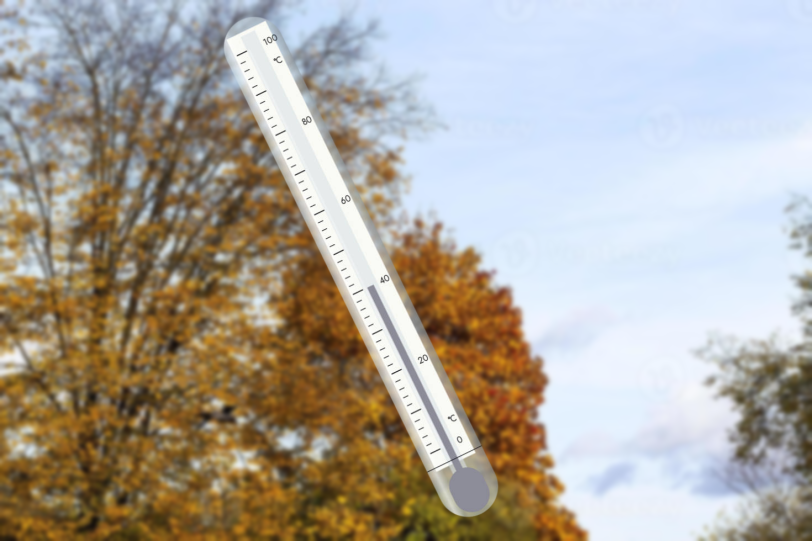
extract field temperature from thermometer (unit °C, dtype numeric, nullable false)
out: 40 °C
